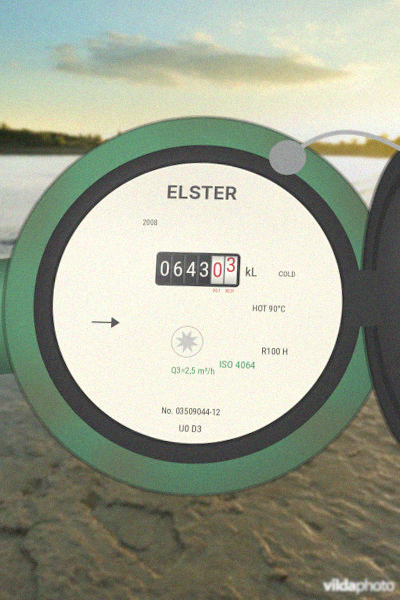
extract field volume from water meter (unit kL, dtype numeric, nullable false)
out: 643.03 kL
